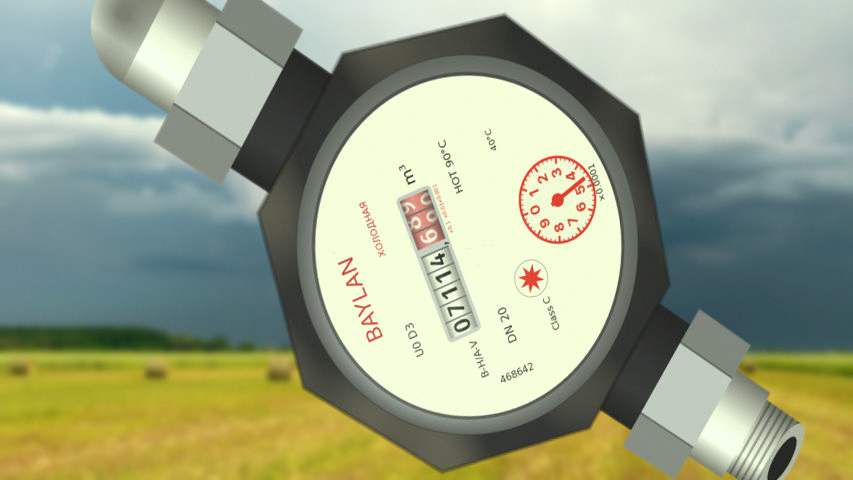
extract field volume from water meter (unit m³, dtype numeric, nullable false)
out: 7114.6894 m³
